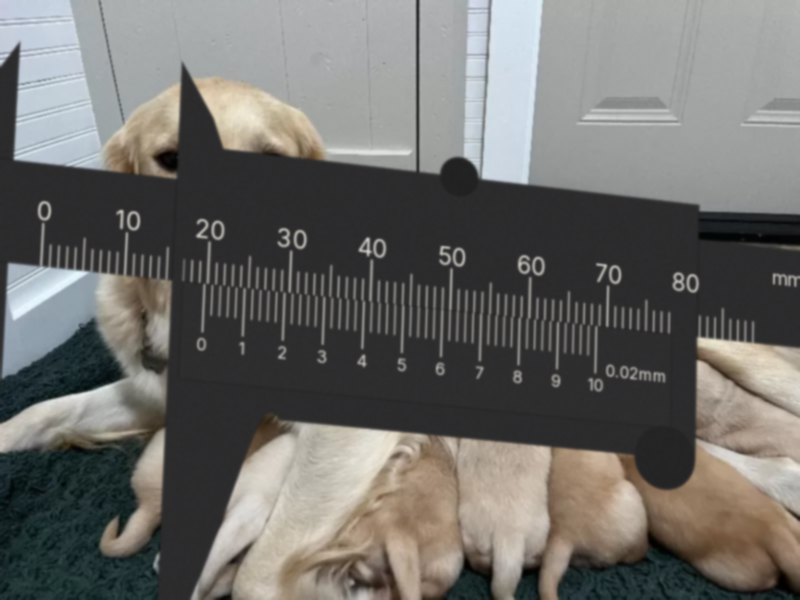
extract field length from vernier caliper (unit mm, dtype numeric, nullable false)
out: 19.6 mm
